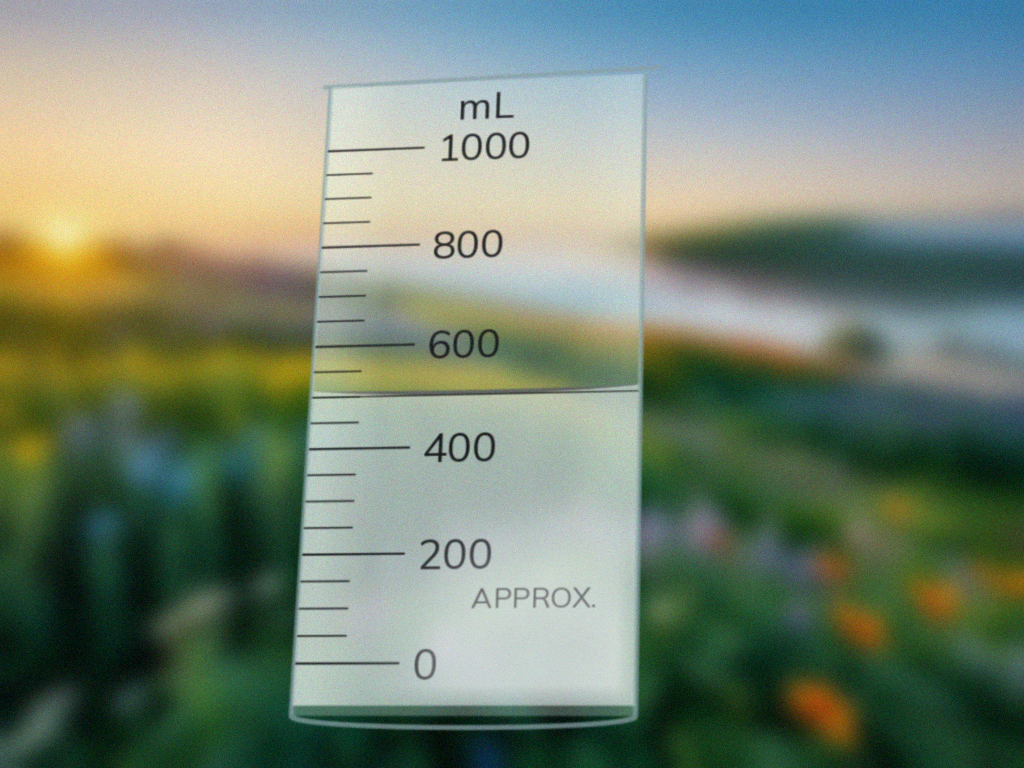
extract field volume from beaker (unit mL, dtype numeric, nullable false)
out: 500 mL
